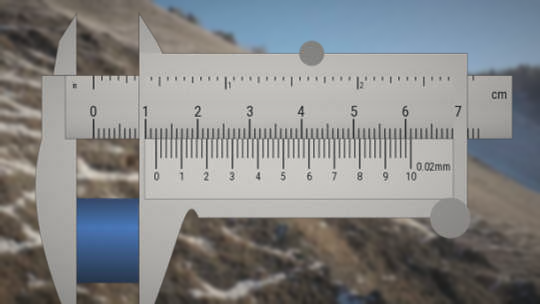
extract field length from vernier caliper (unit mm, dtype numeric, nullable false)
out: 12.0 mm
